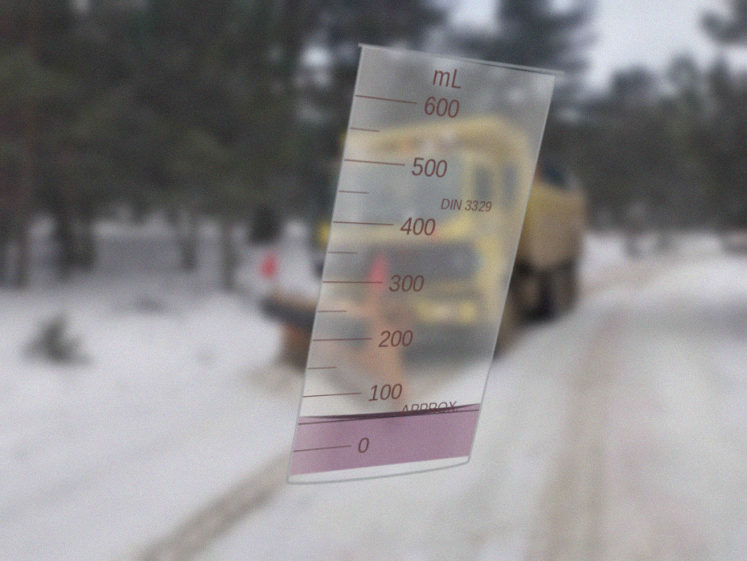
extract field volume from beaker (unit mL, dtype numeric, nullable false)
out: 50 mL
